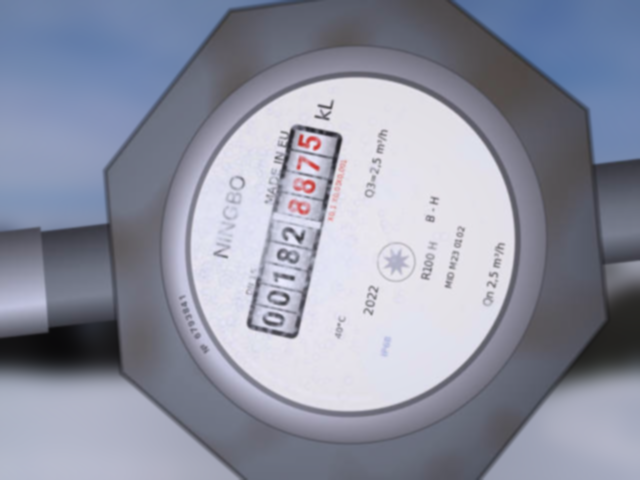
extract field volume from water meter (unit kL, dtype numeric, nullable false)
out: 182.8875 kL
